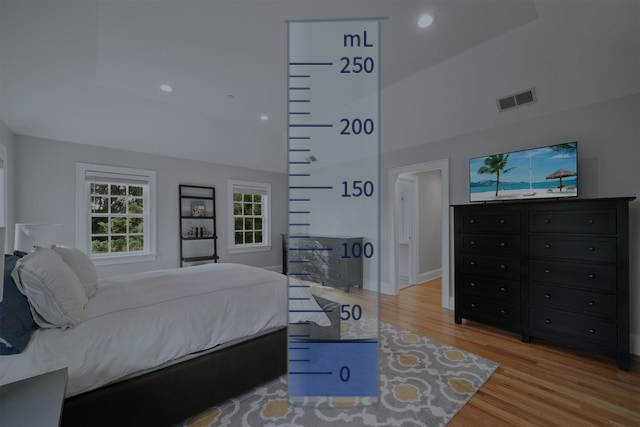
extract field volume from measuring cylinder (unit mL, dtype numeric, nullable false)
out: 25 mL
